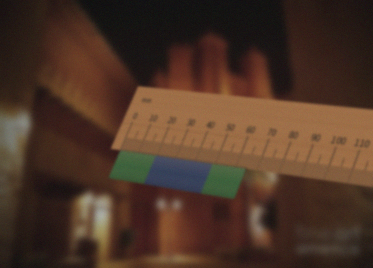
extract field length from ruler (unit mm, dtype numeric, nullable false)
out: 65 mm
